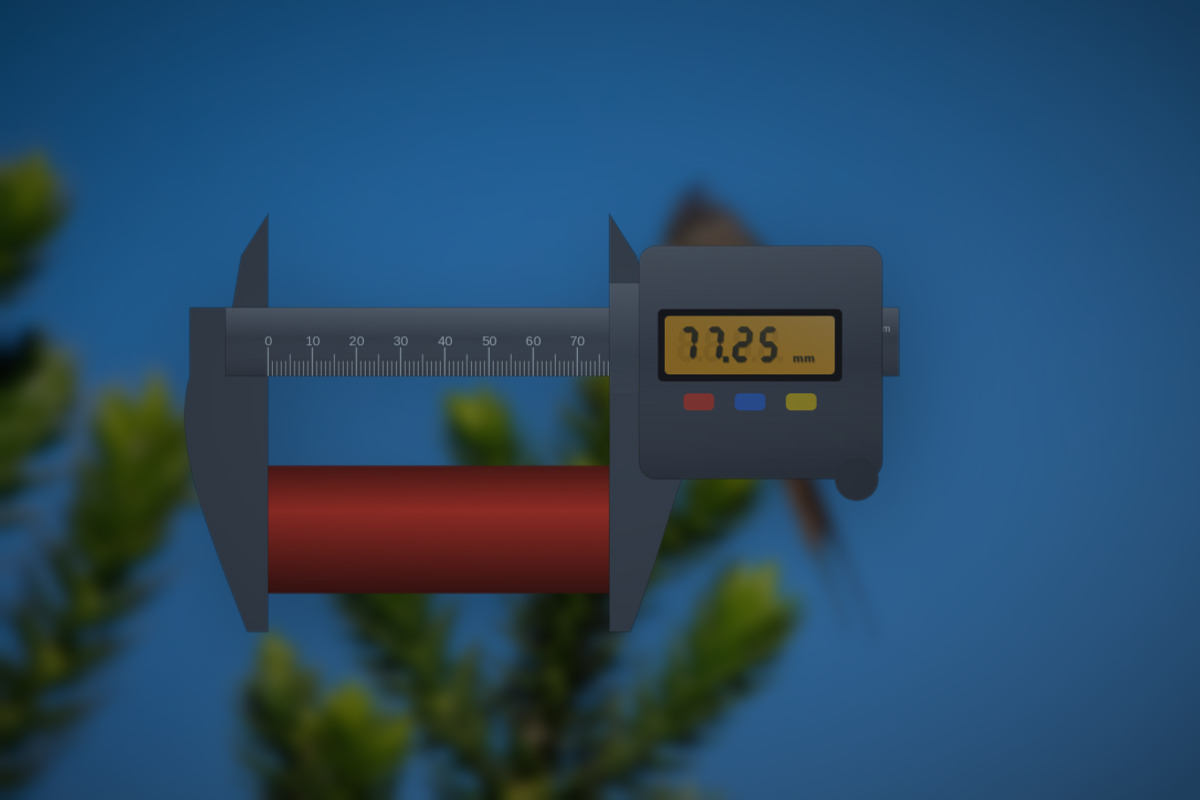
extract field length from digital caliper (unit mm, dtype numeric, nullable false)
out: 77.25 mm
